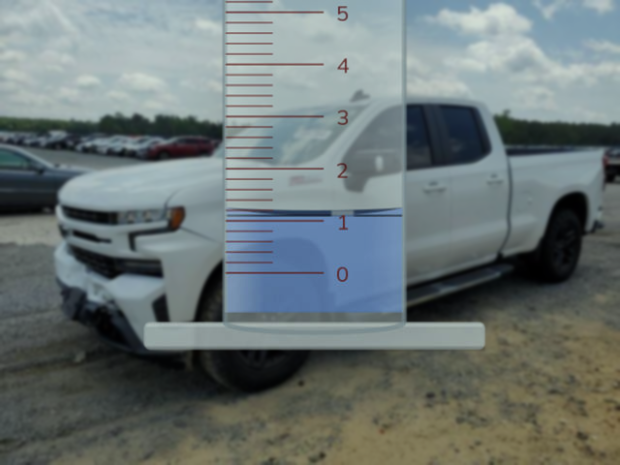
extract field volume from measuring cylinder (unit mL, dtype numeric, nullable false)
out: 1.1 mL
